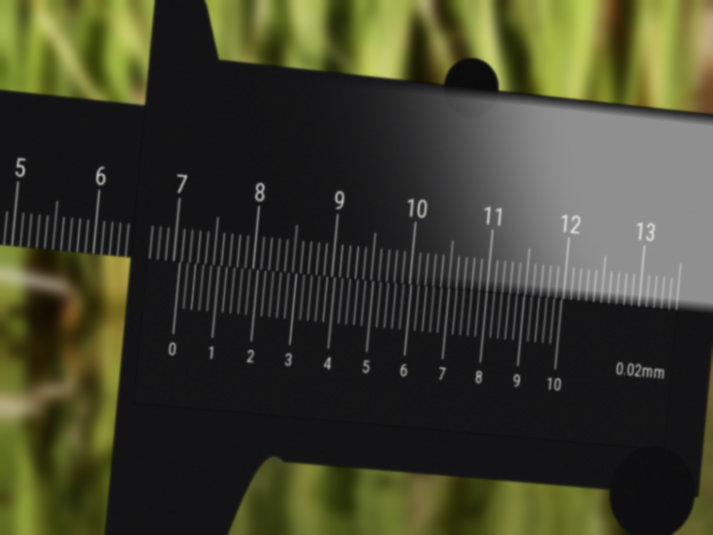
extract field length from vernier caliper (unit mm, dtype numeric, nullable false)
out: 70.8 mm
